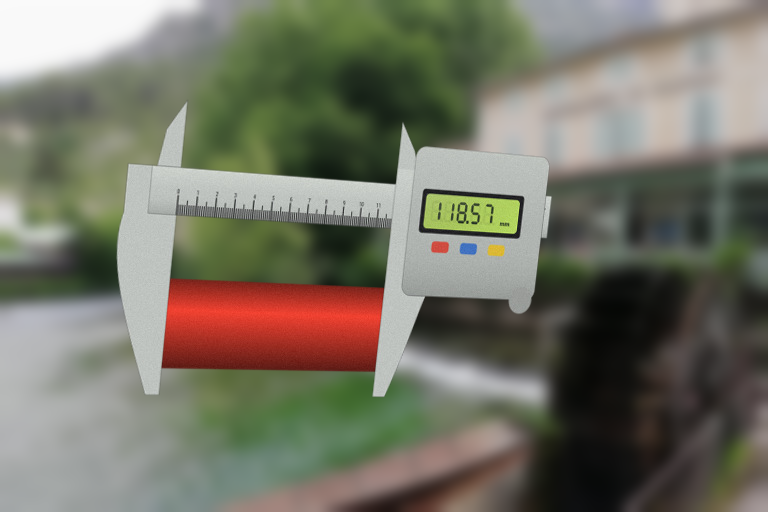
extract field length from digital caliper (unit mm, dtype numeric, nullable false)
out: 118.57 mm
